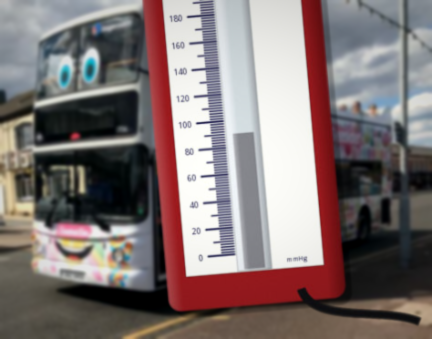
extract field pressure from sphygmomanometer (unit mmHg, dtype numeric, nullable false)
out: 90 mmHg
